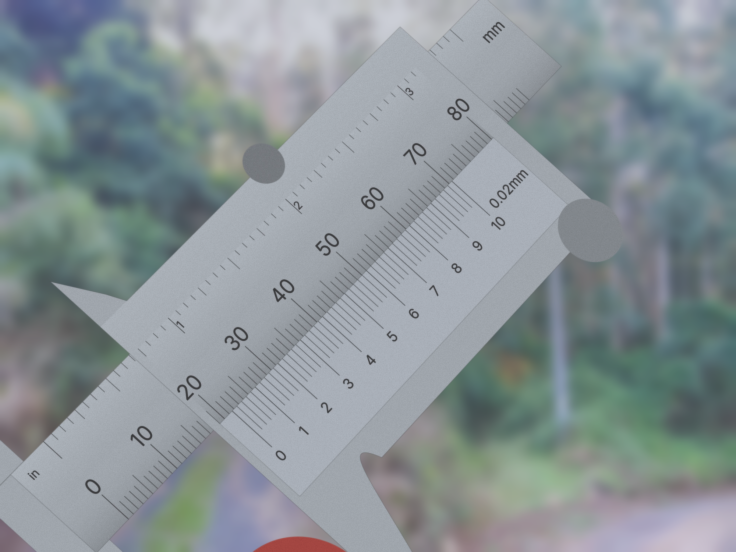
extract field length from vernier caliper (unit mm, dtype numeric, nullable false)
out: 21.6 mm
